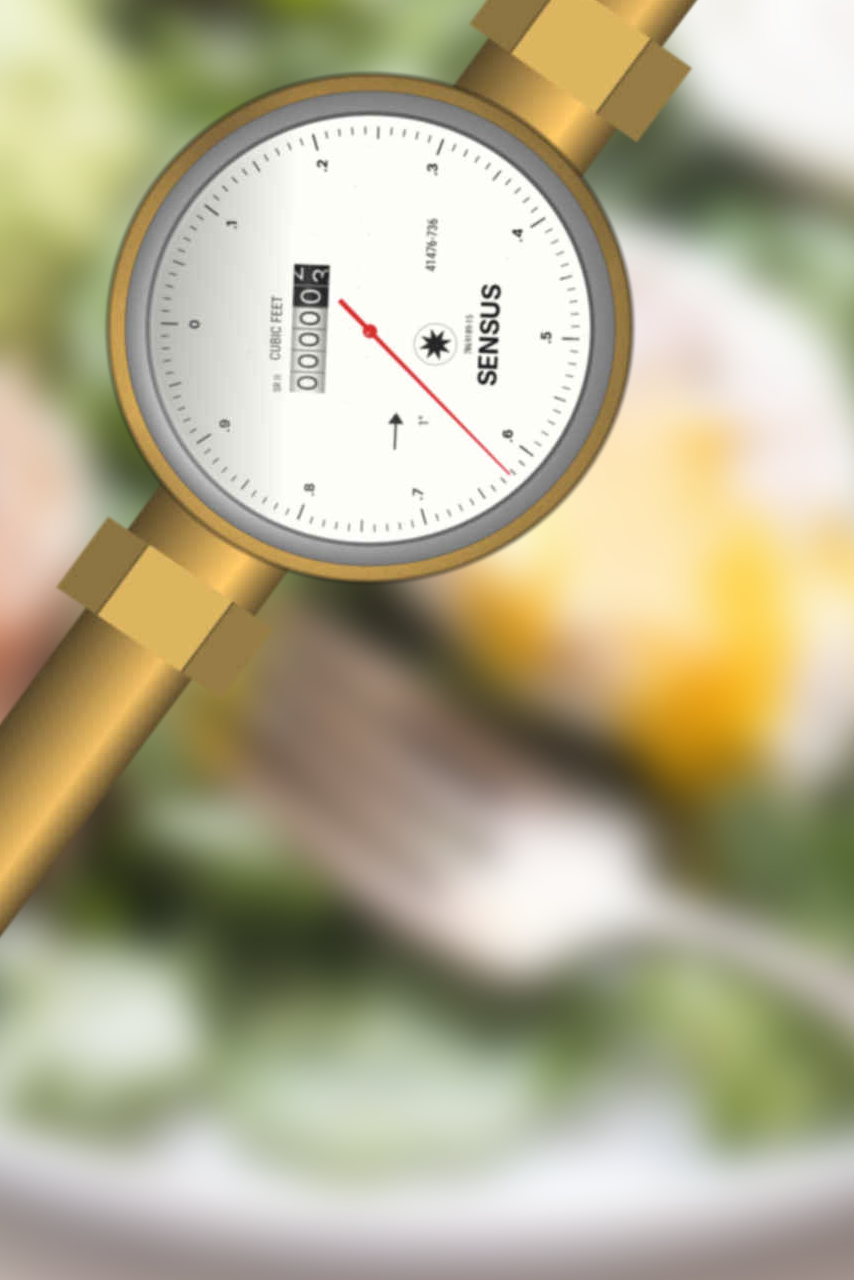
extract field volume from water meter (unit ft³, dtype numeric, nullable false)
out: 2.62 ft³
